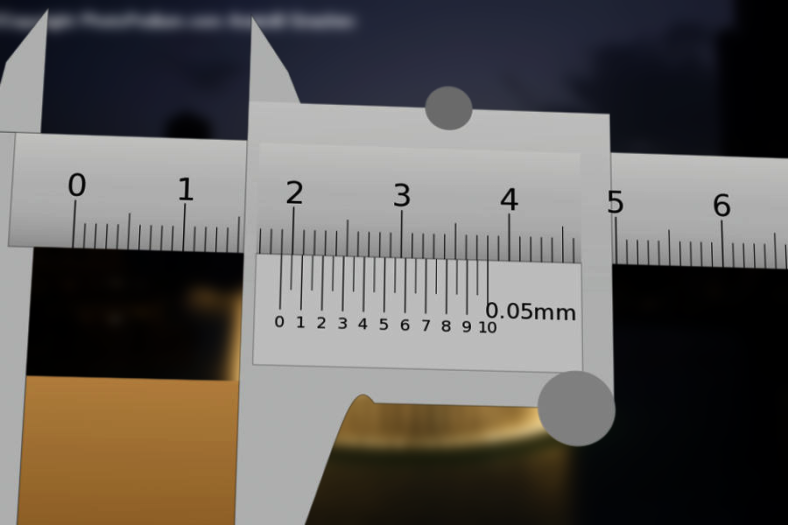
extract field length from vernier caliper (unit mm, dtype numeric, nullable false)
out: 19.0 mm
